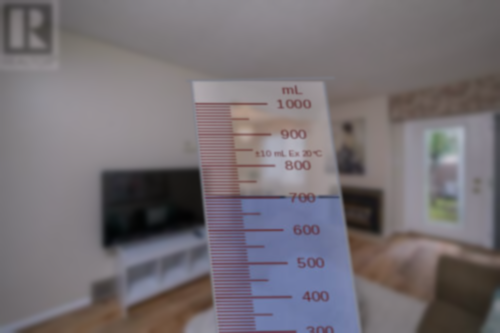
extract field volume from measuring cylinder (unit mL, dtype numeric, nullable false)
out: 700 mL
